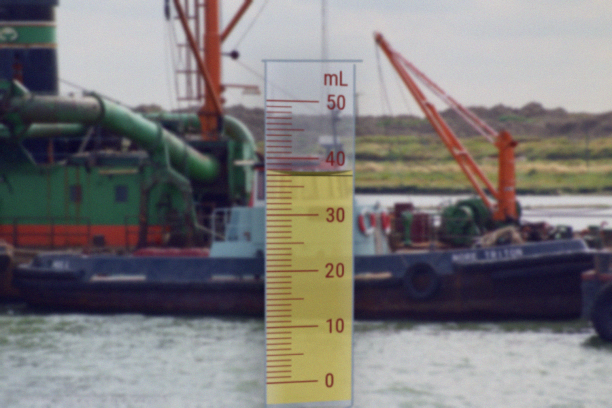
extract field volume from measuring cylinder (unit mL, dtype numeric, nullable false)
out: 37 mL
